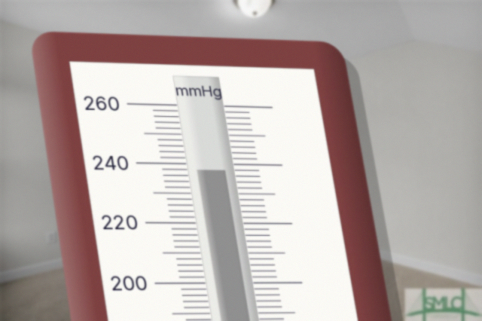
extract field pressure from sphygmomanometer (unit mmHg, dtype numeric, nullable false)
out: 238 mmHg
